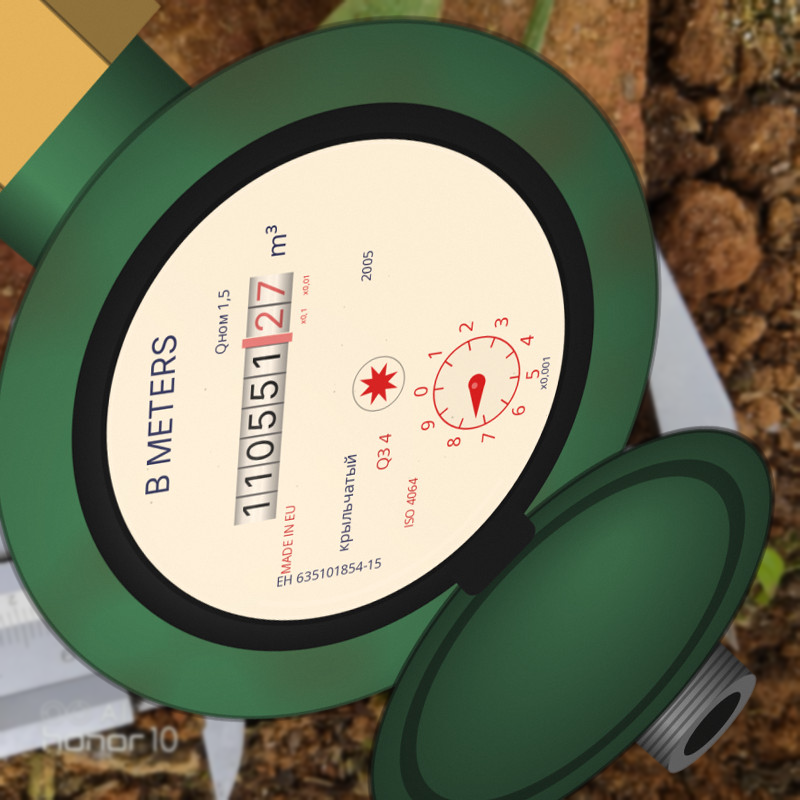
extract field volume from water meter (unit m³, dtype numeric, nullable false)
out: 110551.277 m³
